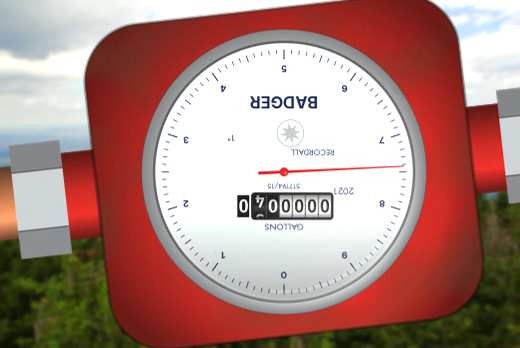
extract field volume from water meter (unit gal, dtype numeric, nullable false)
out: 37.4 gal
